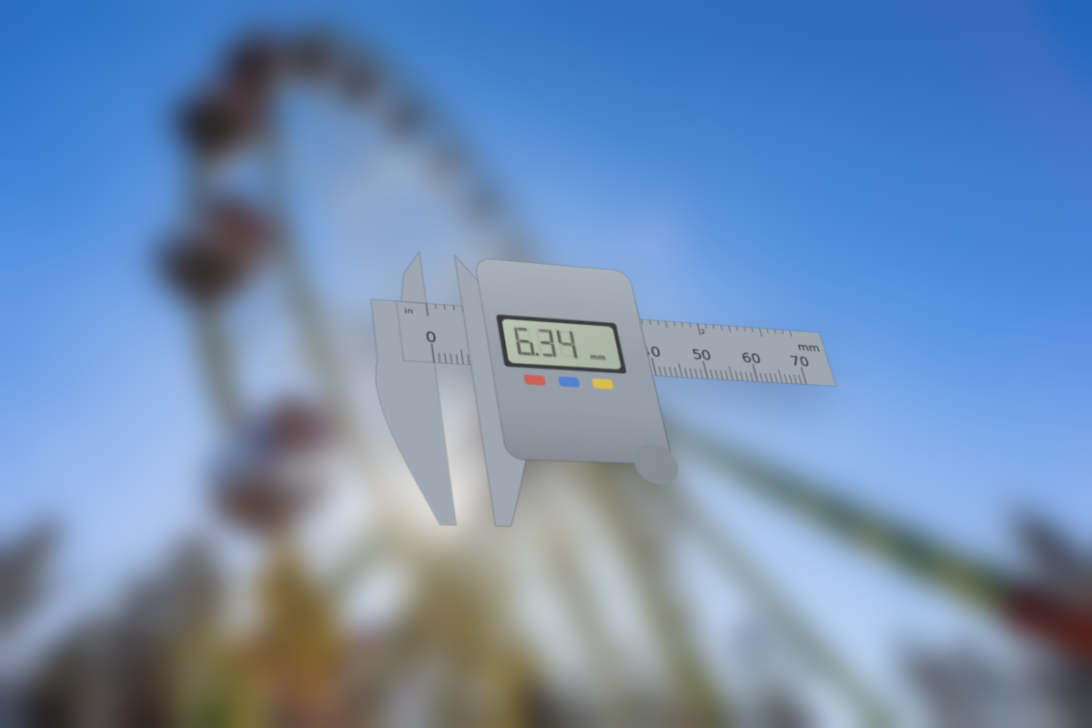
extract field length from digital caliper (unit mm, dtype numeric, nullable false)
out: 6.34 mm
